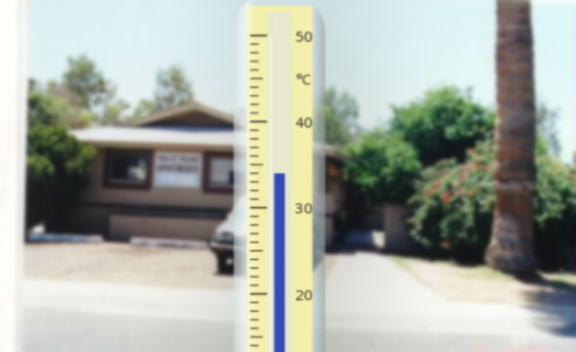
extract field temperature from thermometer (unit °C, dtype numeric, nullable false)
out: 34 °C
